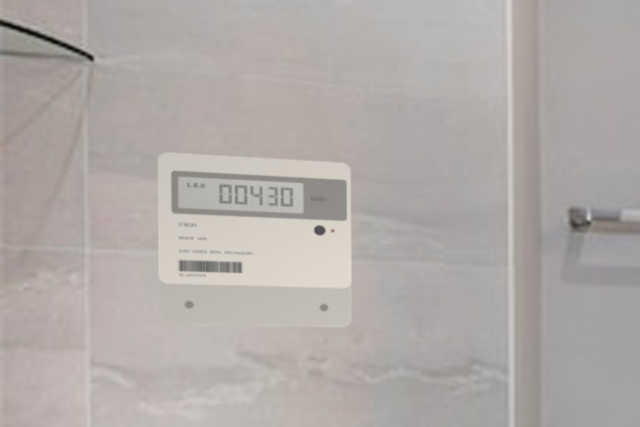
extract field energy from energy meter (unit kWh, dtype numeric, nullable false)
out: 430 kWh
